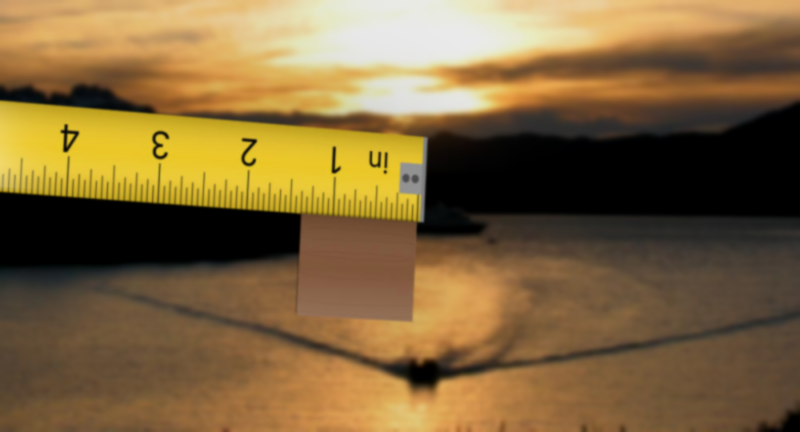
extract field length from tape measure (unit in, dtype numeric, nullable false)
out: 1.375 in
